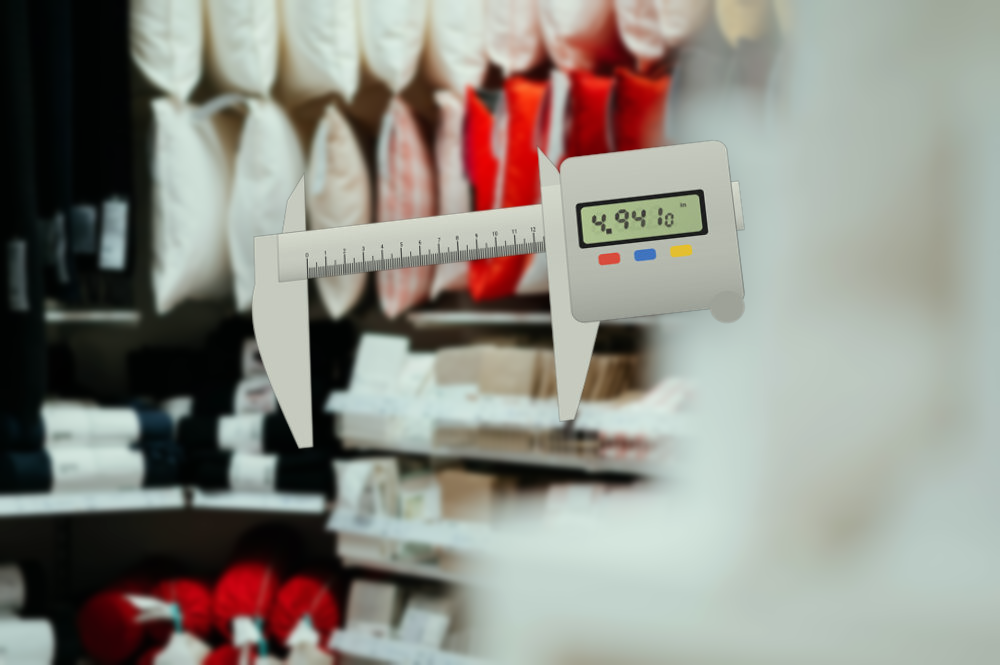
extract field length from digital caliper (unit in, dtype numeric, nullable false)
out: 4.9410 in
